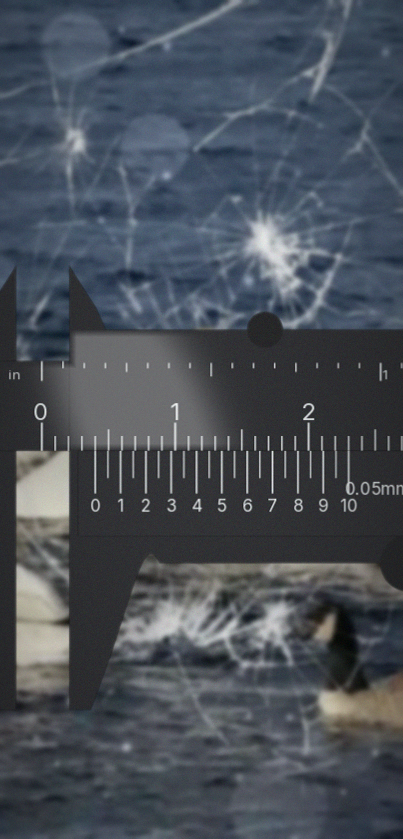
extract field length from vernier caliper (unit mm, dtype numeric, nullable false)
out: 4.0 mm
